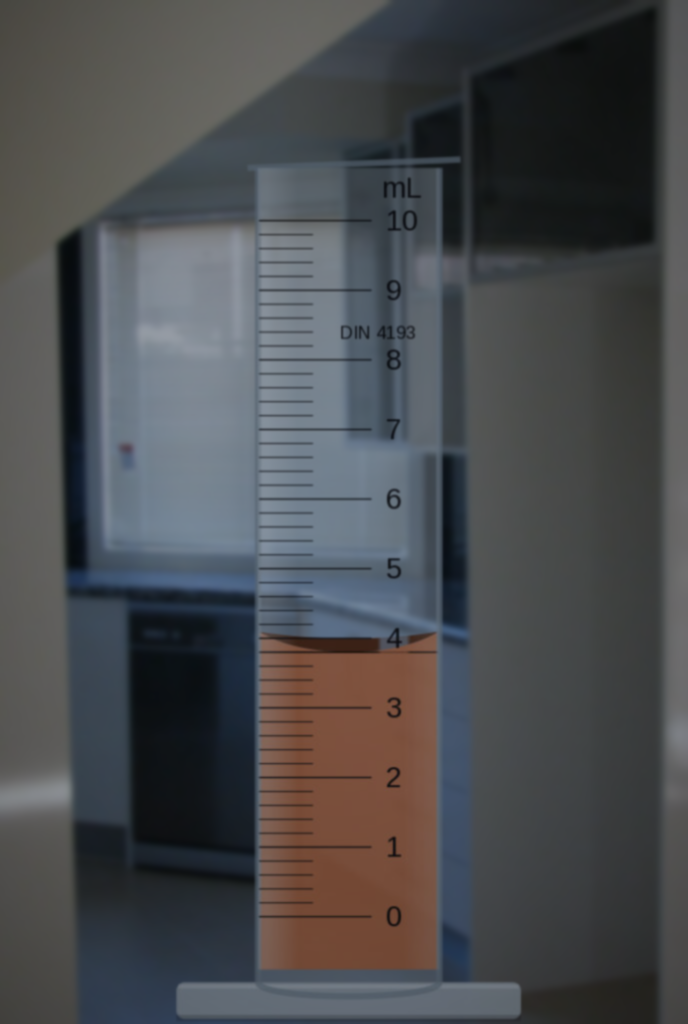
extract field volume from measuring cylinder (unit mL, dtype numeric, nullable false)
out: 3.8 mL
